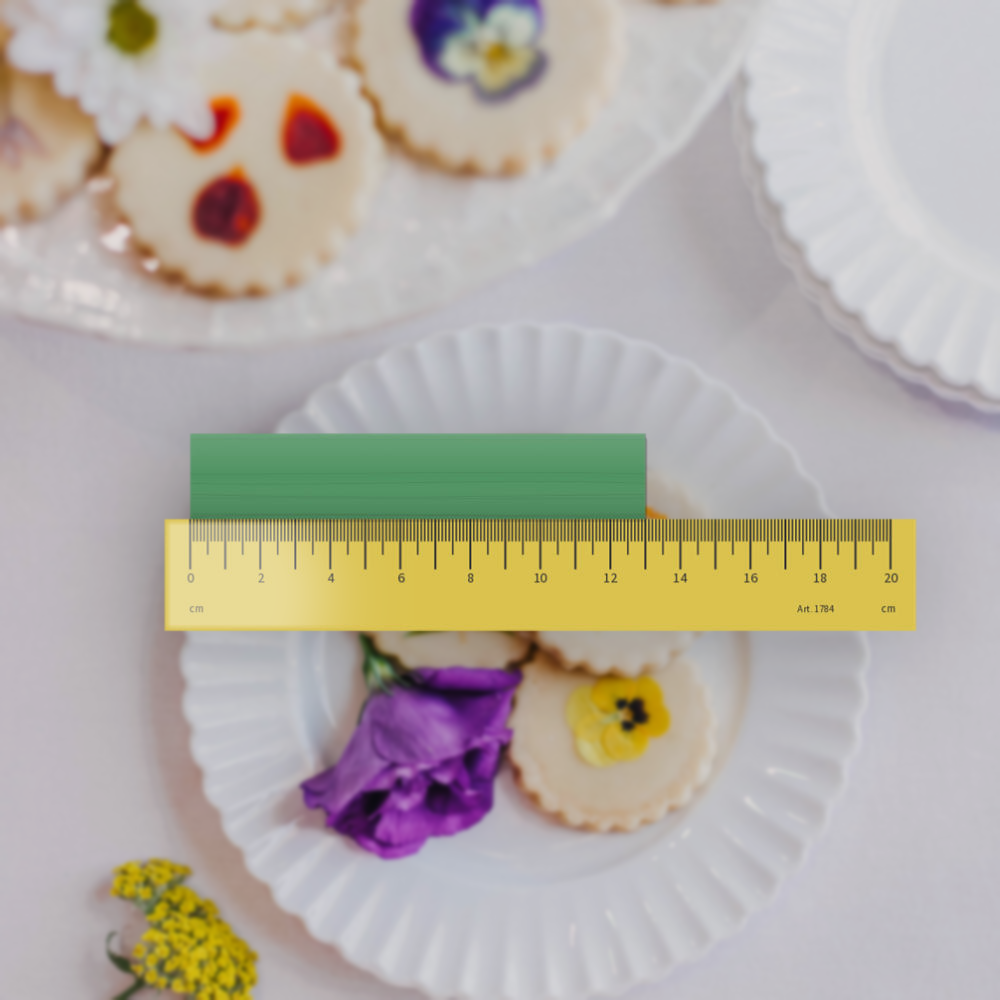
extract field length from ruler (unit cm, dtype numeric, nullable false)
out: 13 cm
